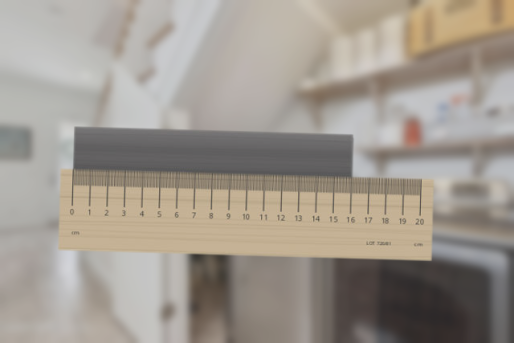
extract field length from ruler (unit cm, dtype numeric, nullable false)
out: 16 cm
